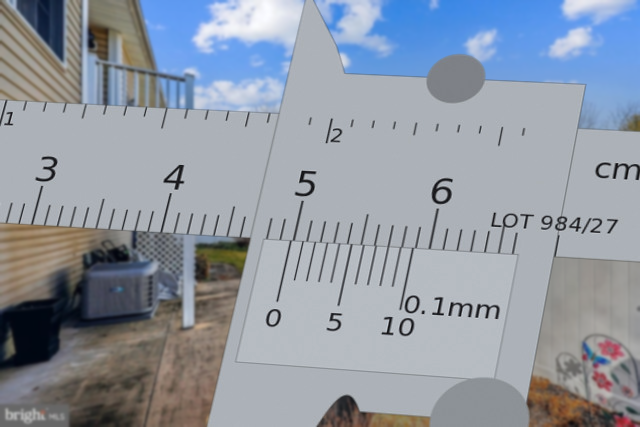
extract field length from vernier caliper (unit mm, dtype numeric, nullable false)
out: 49.8 mm
